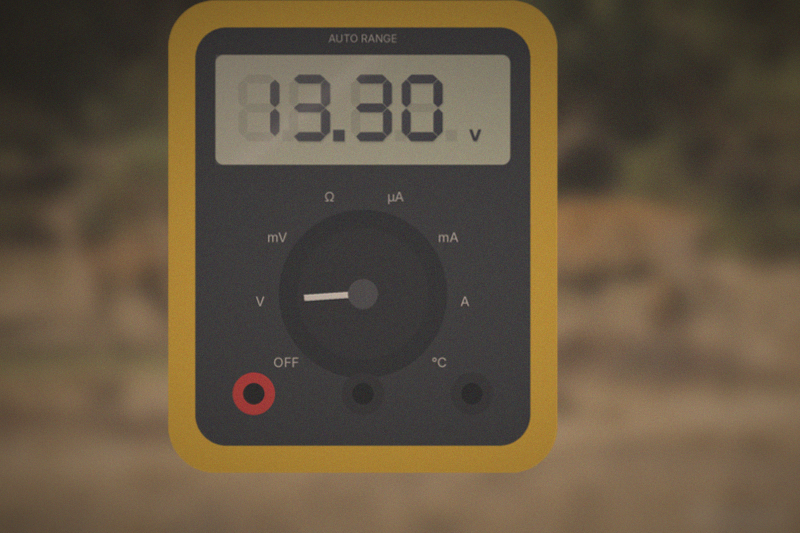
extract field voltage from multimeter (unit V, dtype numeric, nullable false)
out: 13.30 V
